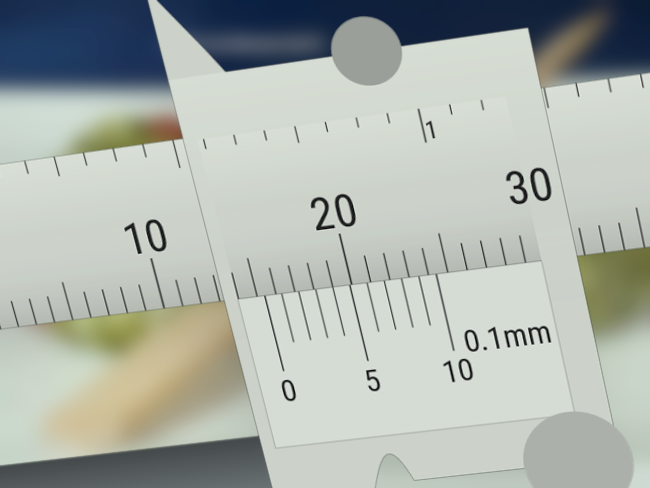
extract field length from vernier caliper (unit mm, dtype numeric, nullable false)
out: 15.4 mm
